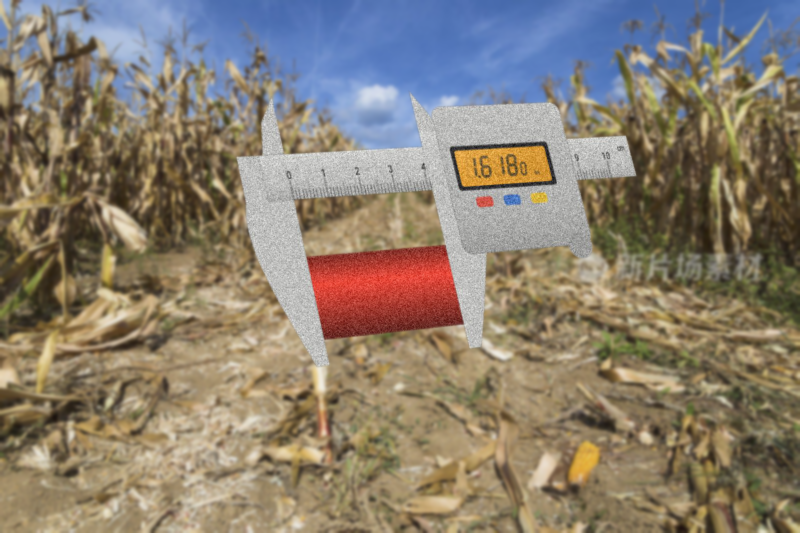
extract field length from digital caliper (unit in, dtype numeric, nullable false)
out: 1.6180 in
